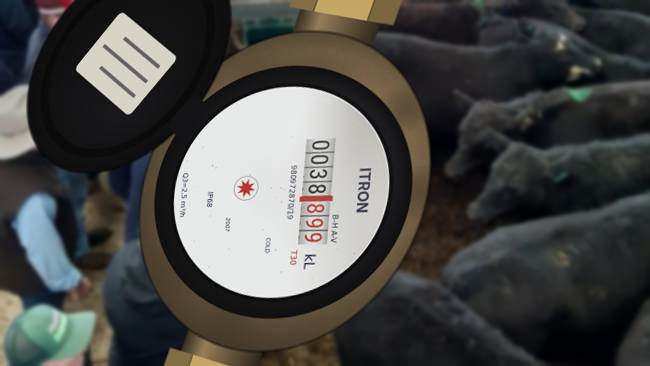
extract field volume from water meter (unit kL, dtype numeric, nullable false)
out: 38.899 kL
